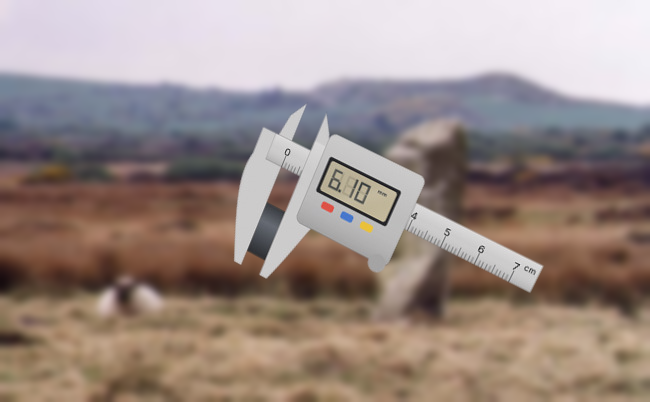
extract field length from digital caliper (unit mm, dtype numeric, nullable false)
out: 6.10 mm
